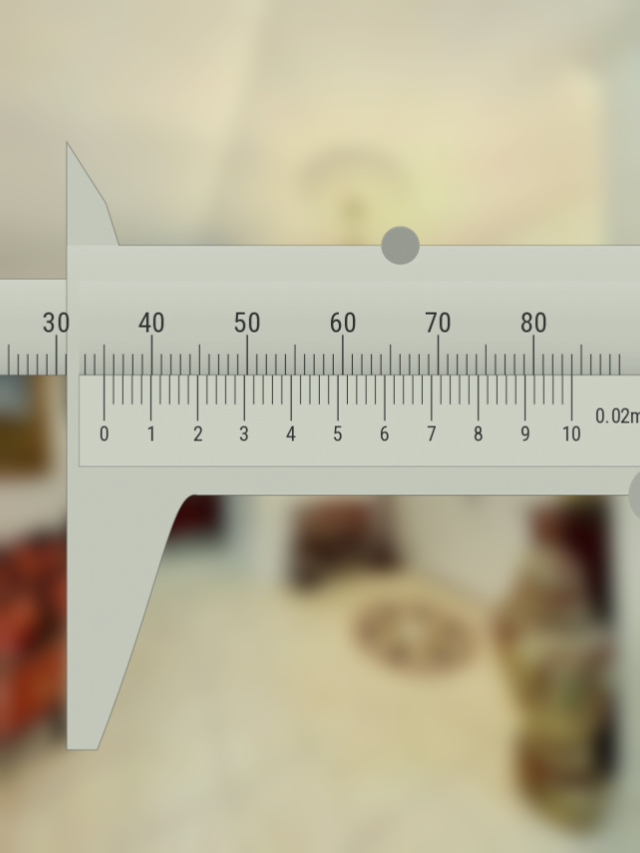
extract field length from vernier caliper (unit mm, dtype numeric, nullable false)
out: 35.0 mm
